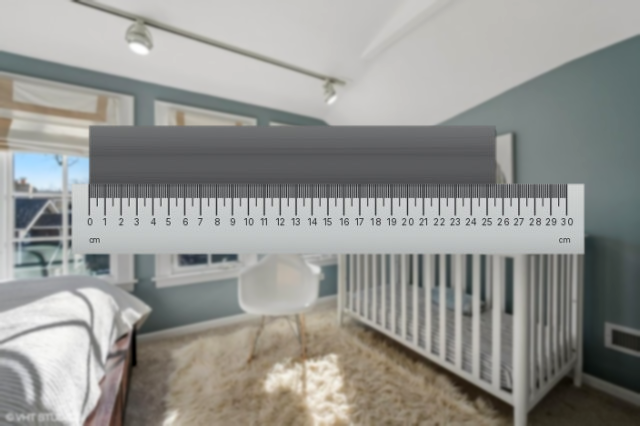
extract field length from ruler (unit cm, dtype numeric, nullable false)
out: 25.5 cm
